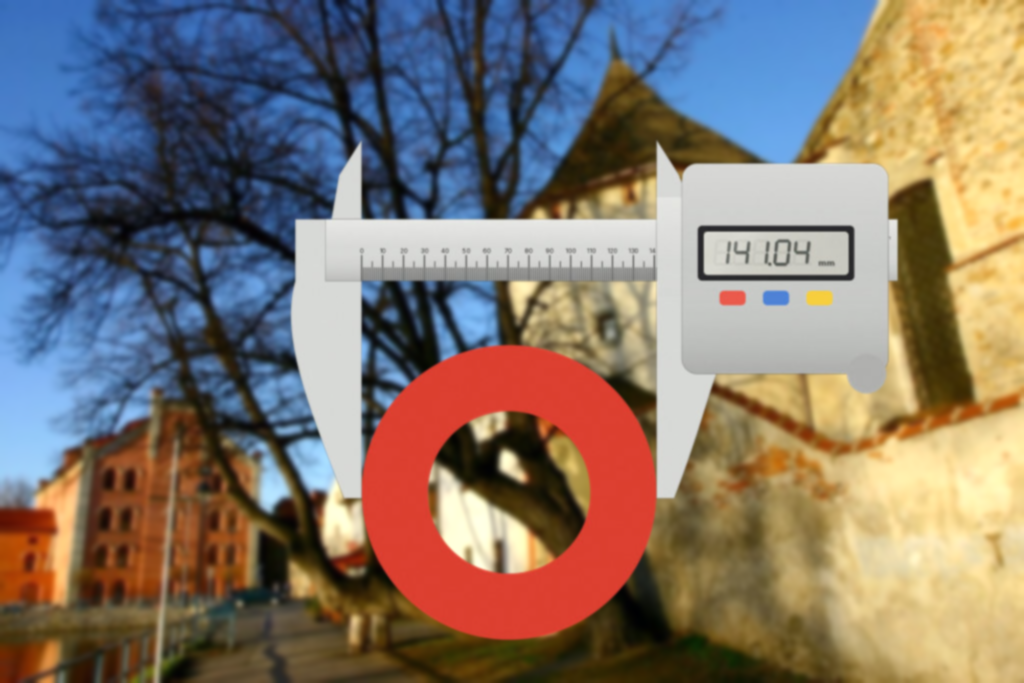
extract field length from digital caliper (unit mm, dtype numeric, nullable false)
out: 141.04 mm
